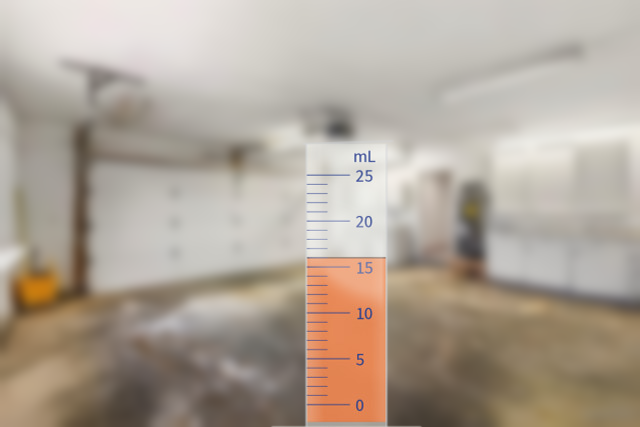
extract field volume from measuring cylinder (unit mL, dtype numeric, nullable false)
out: 16 mL
